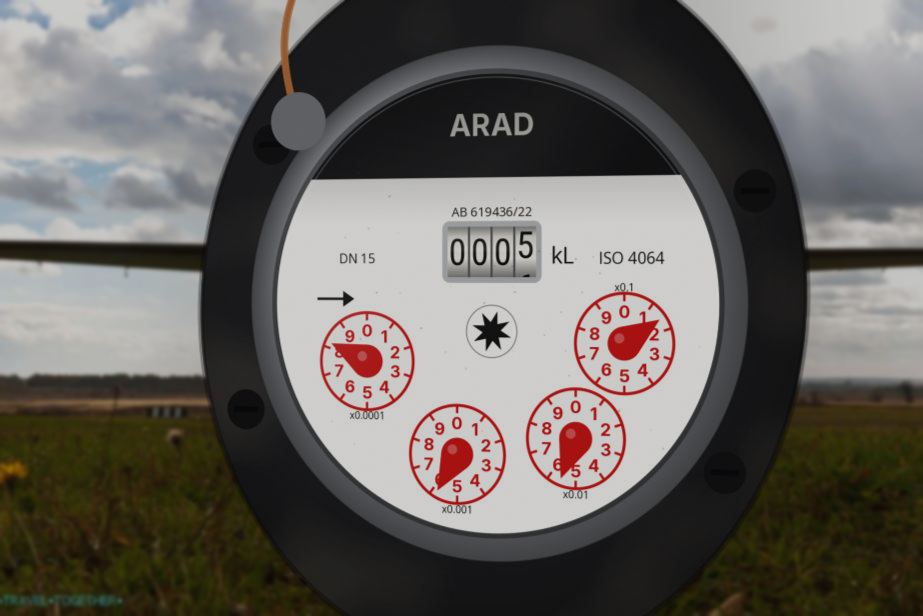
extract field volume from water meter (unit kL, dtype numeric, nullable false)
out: 5.1558 kL
